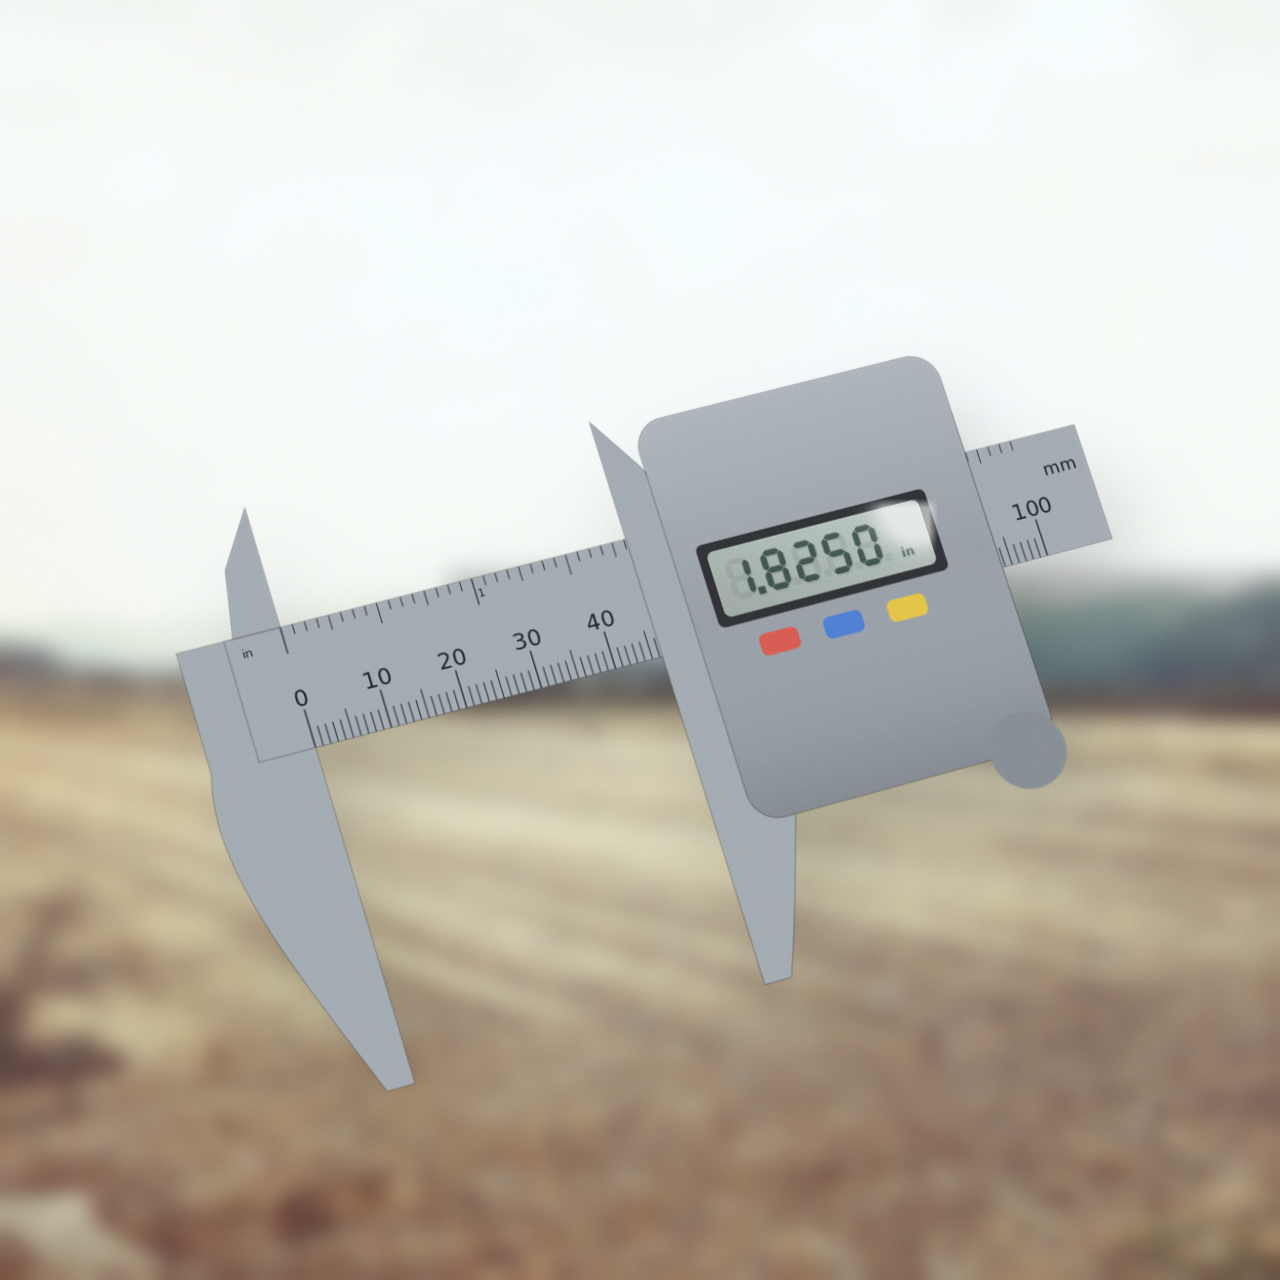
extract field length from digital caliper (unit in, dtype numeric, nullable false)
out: 1.8250 in
